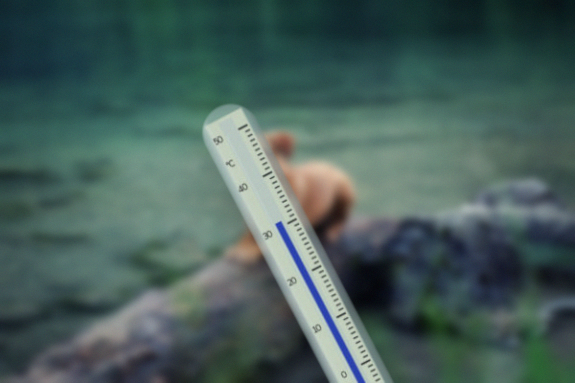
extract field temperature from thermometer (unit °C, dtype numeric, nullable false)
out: 31 °C
